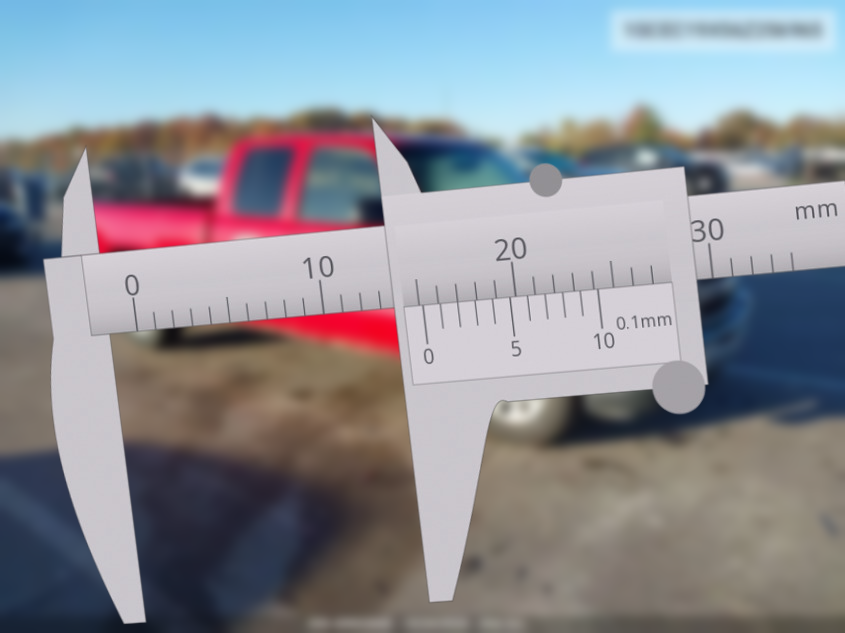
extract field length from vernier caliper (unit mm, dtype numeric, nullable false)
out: 15.2 mm
